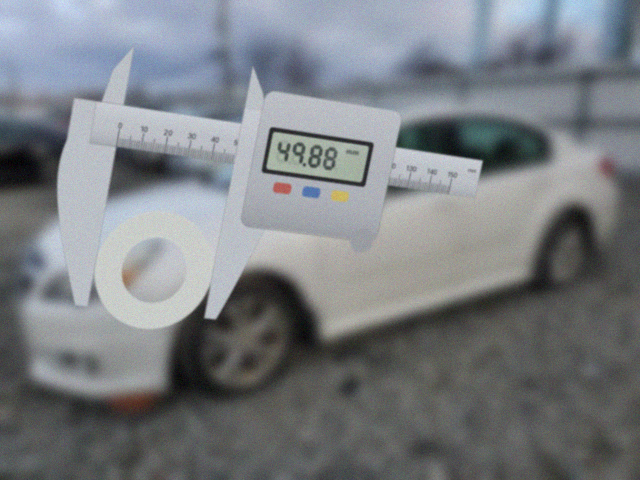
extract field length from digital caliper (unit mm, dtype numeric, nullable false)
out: 49.88 mm
